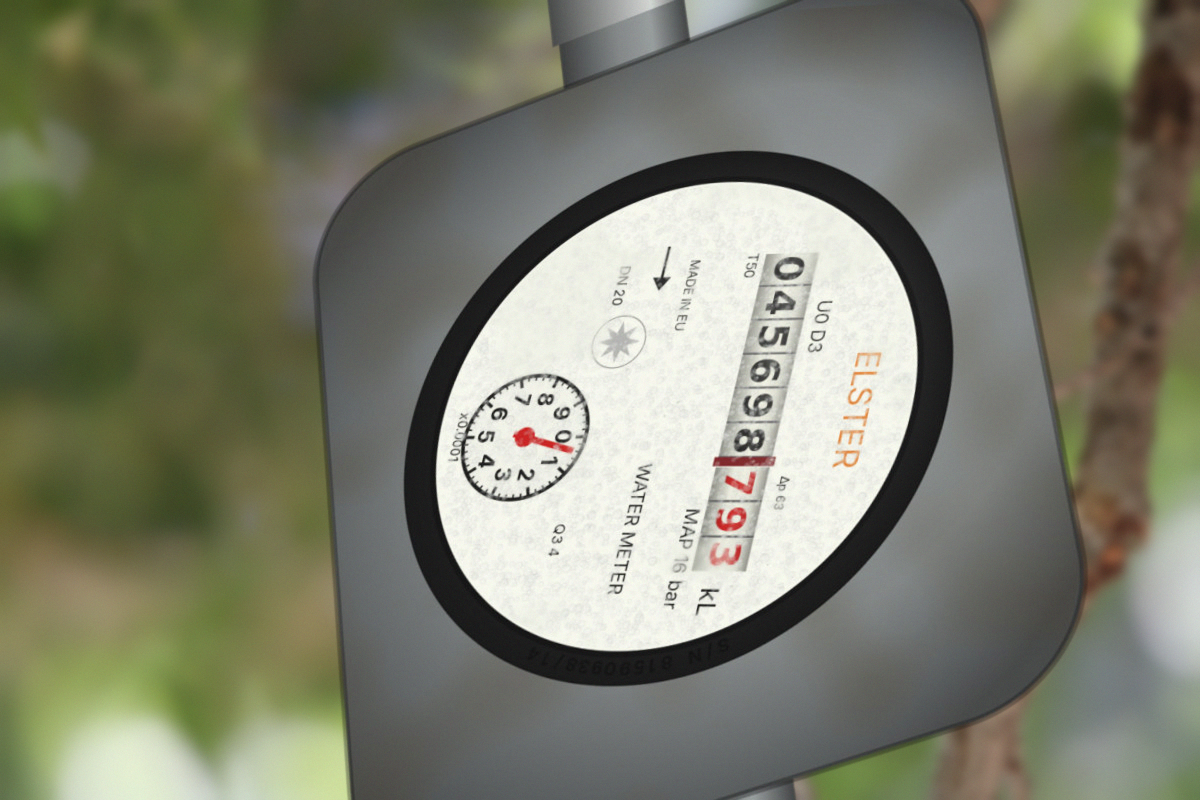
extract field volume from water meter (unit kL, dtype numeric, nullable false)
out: 45698.7930 kL
